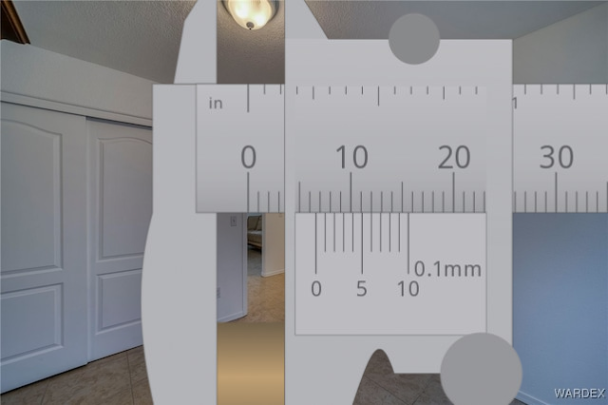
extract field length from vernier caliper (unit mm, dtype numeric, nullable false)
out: 6.6 mm
